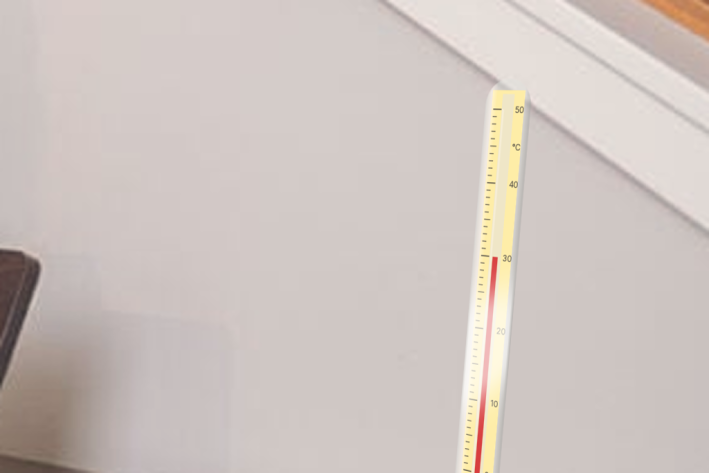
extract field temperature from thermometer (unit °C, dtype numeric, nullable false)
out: 30 °C
